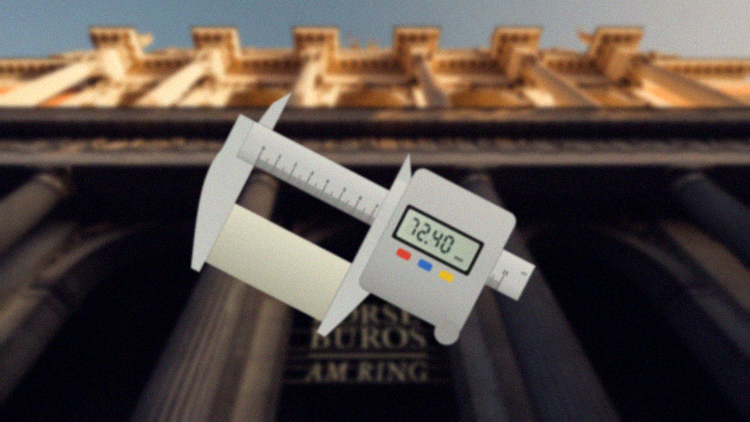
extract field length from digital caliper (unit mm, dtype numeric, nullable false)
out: 72.40 mm
